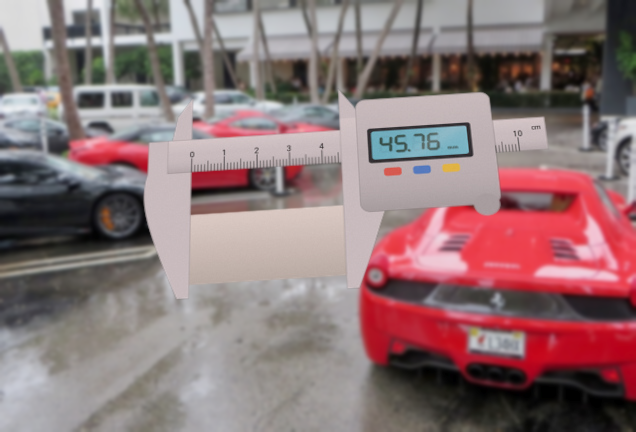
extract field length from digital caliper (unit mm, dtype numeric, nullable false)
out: 45.76 mm
